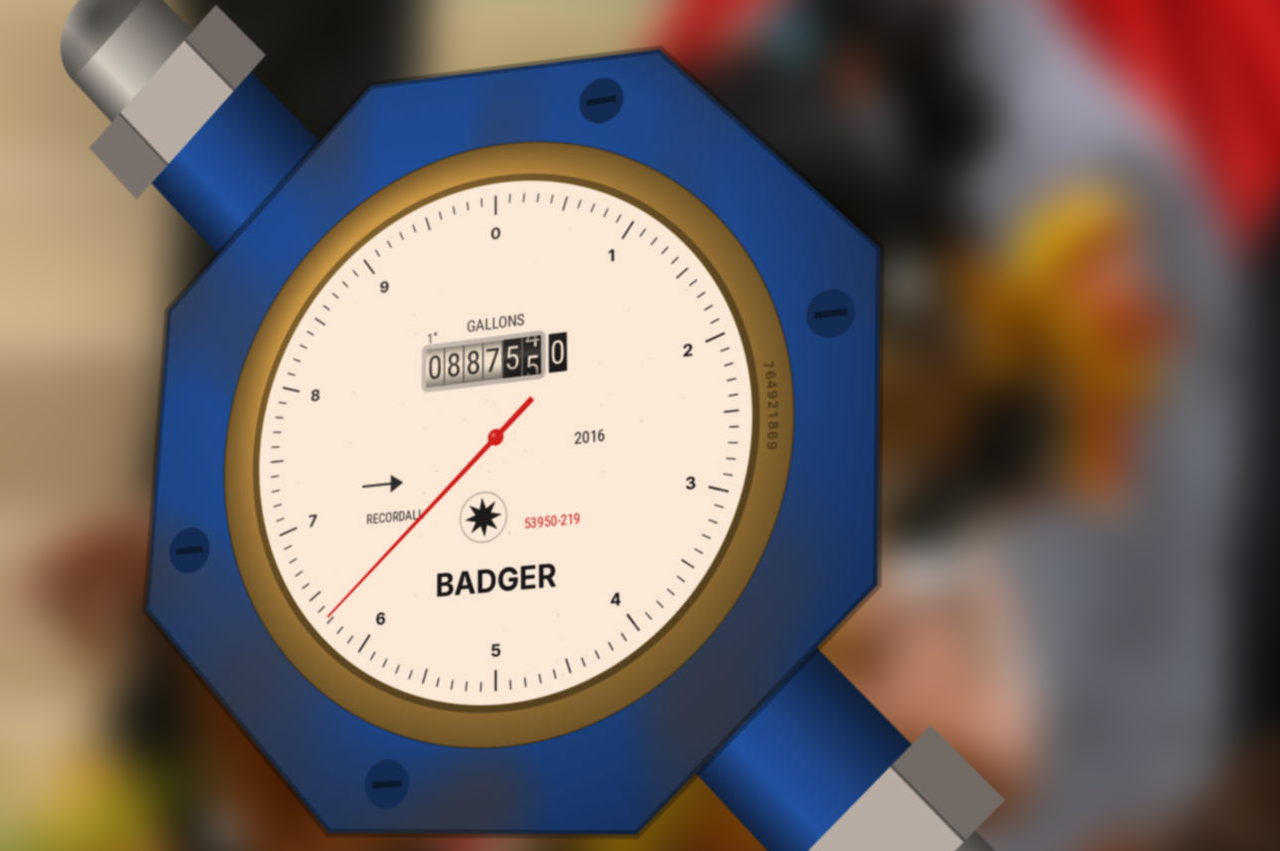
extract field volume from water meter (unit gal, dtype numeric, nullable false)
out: 887546.3 gal
